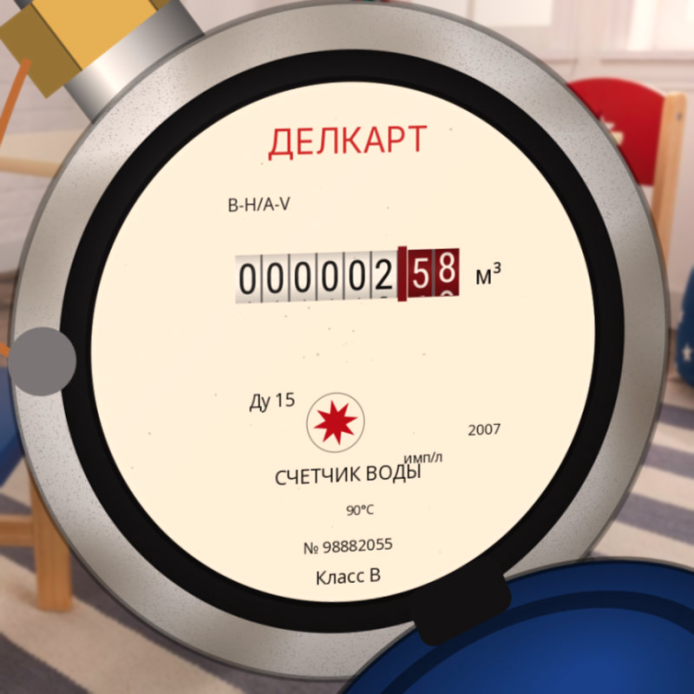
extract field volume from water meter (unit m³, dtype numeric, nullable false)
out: 2.58 m³
